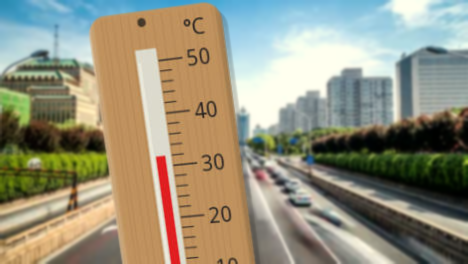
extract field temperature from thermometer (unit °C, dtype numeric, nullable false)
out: 32 °C
